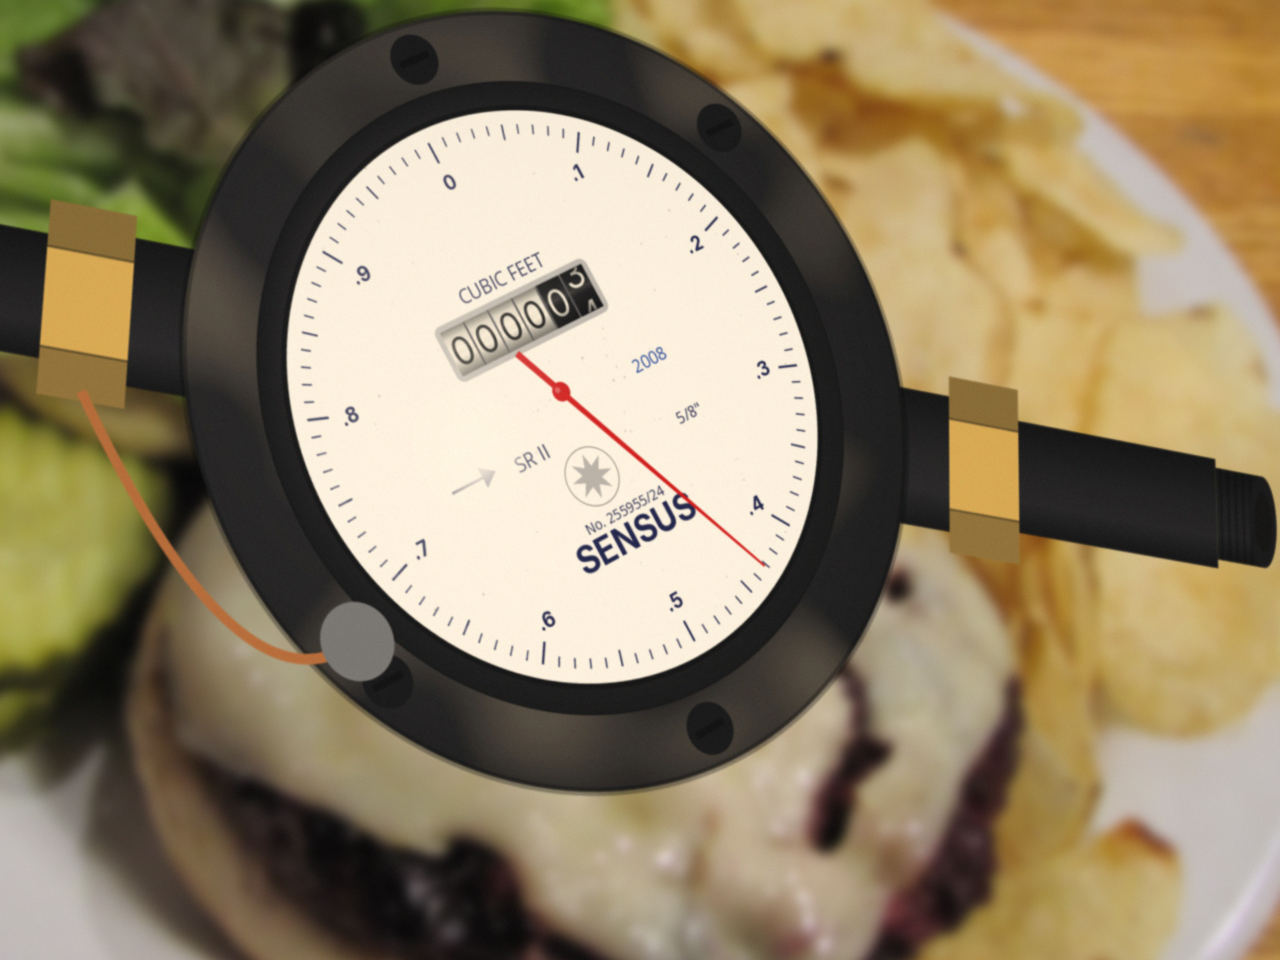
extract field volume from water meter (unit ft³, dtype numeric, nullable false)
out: 3.43 ft³
